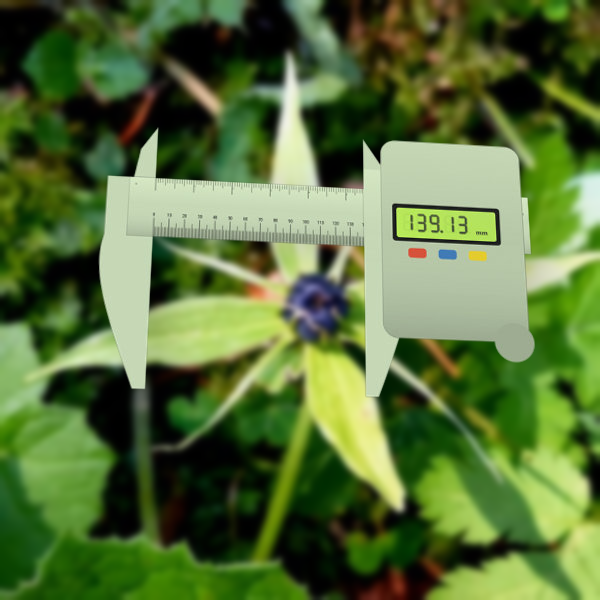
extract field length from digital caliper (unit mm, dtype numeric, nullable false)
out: 139.13 mm
